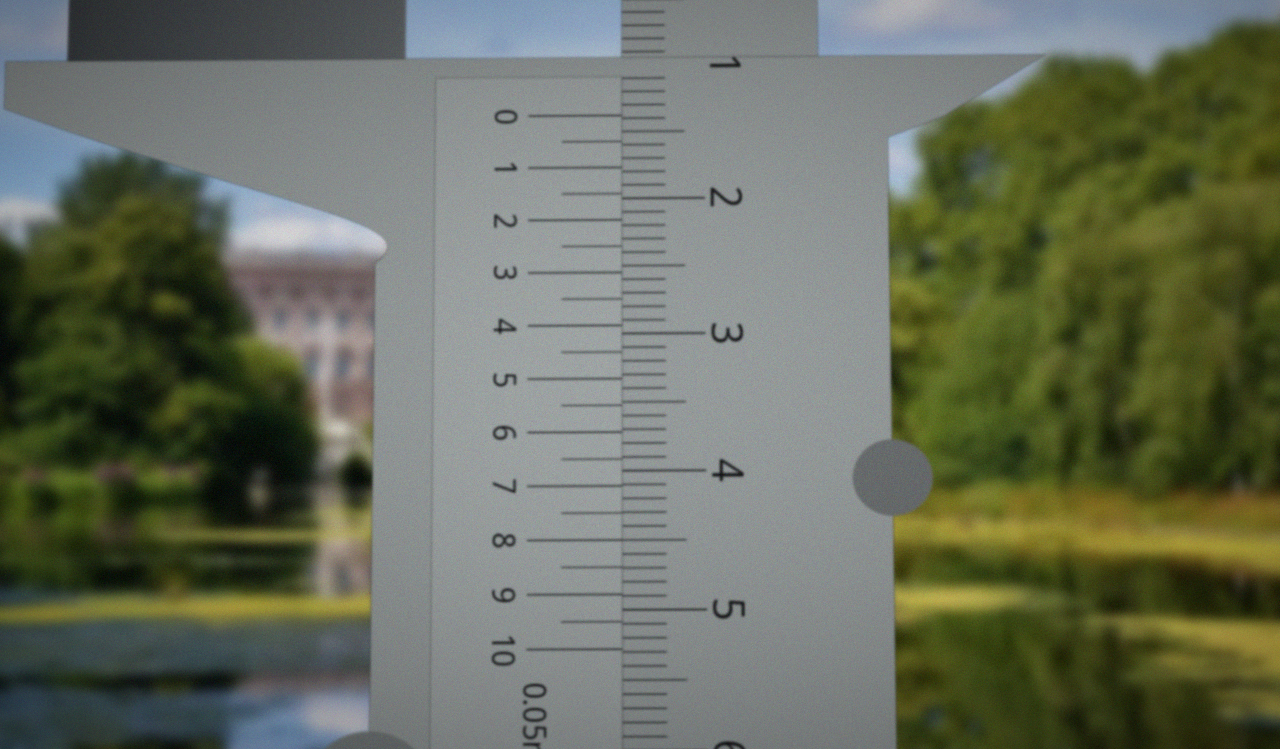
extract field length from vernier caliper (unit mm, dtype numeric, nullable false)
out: 13.8 mm
